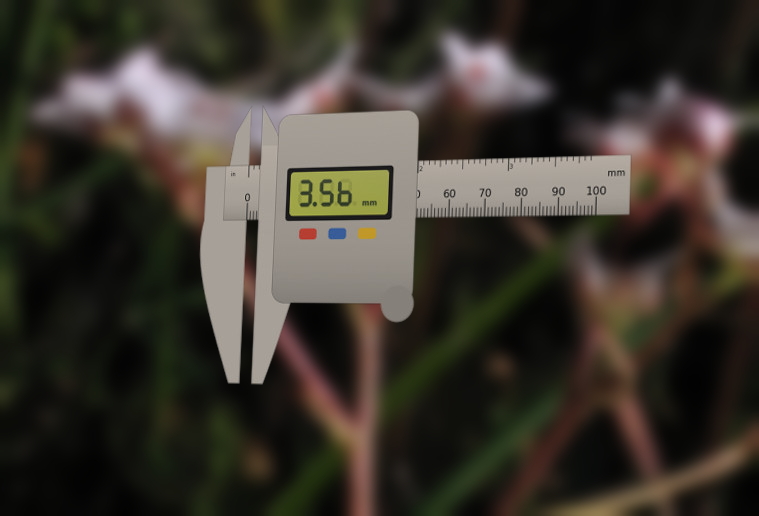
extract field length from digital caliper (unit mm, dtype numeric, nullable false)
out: 3.56 mm
